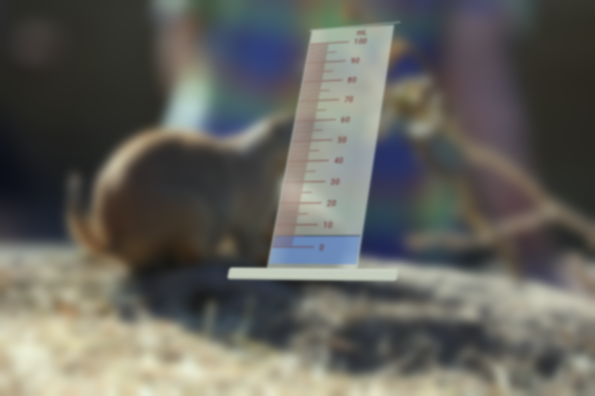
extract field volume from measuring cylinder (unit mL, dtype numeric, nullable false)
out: 5 mL
